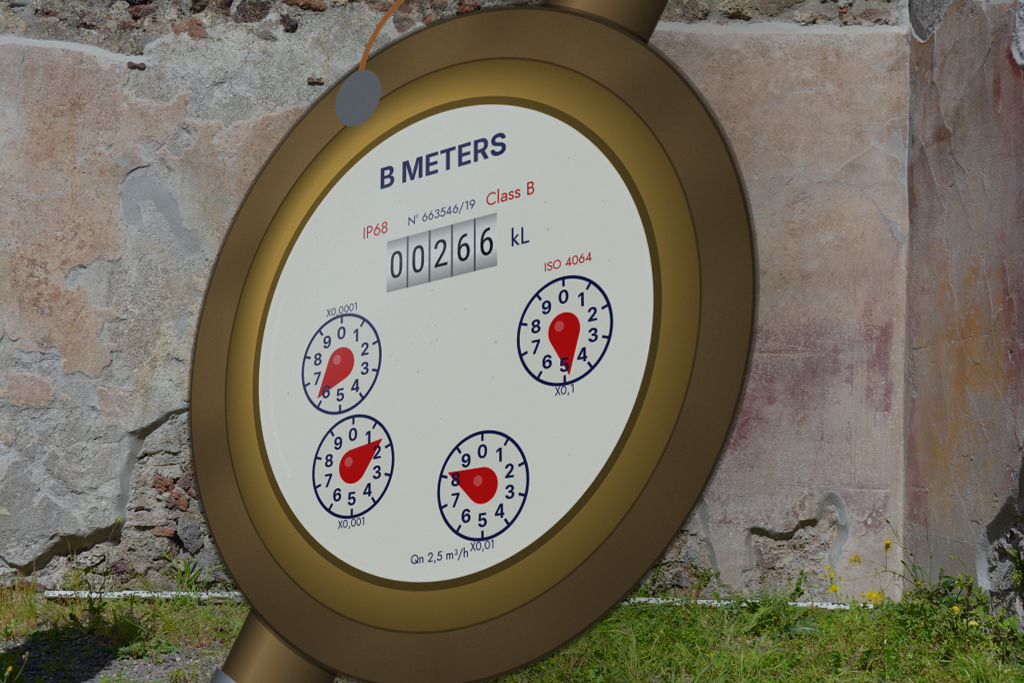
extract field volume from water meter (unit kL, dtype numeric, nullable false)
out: 266.4816 kL
